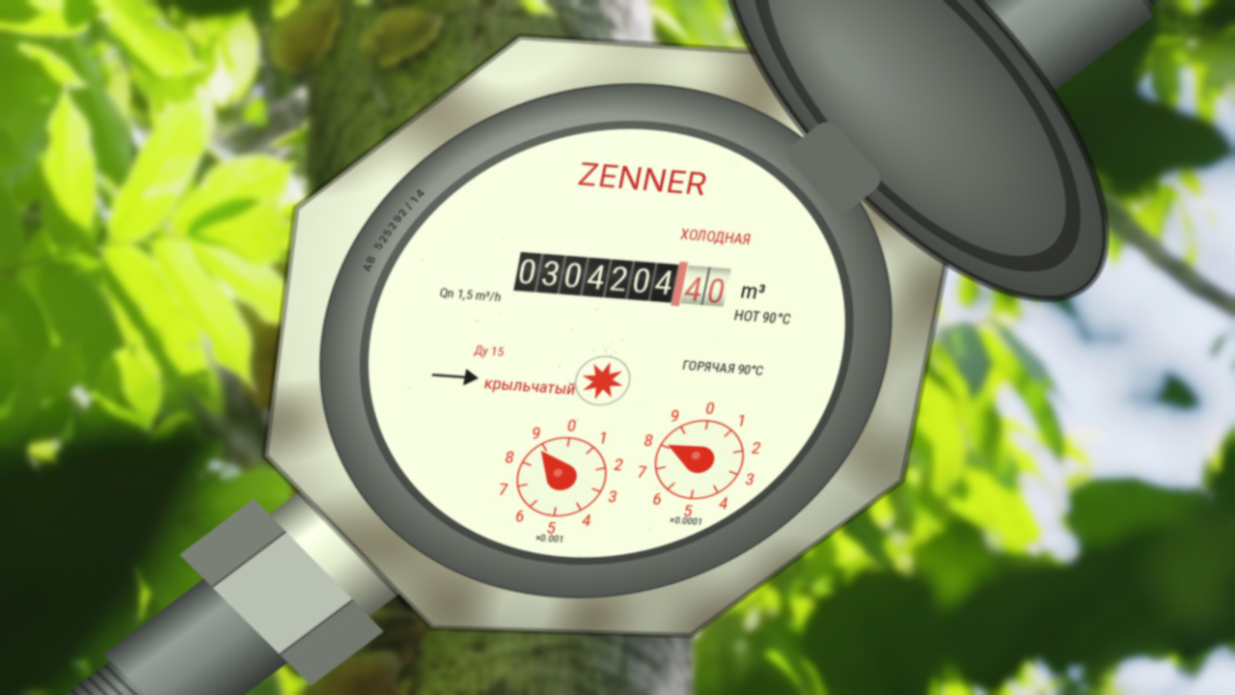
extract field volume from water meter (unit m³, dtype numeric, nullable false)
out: 304204.3988 m³
